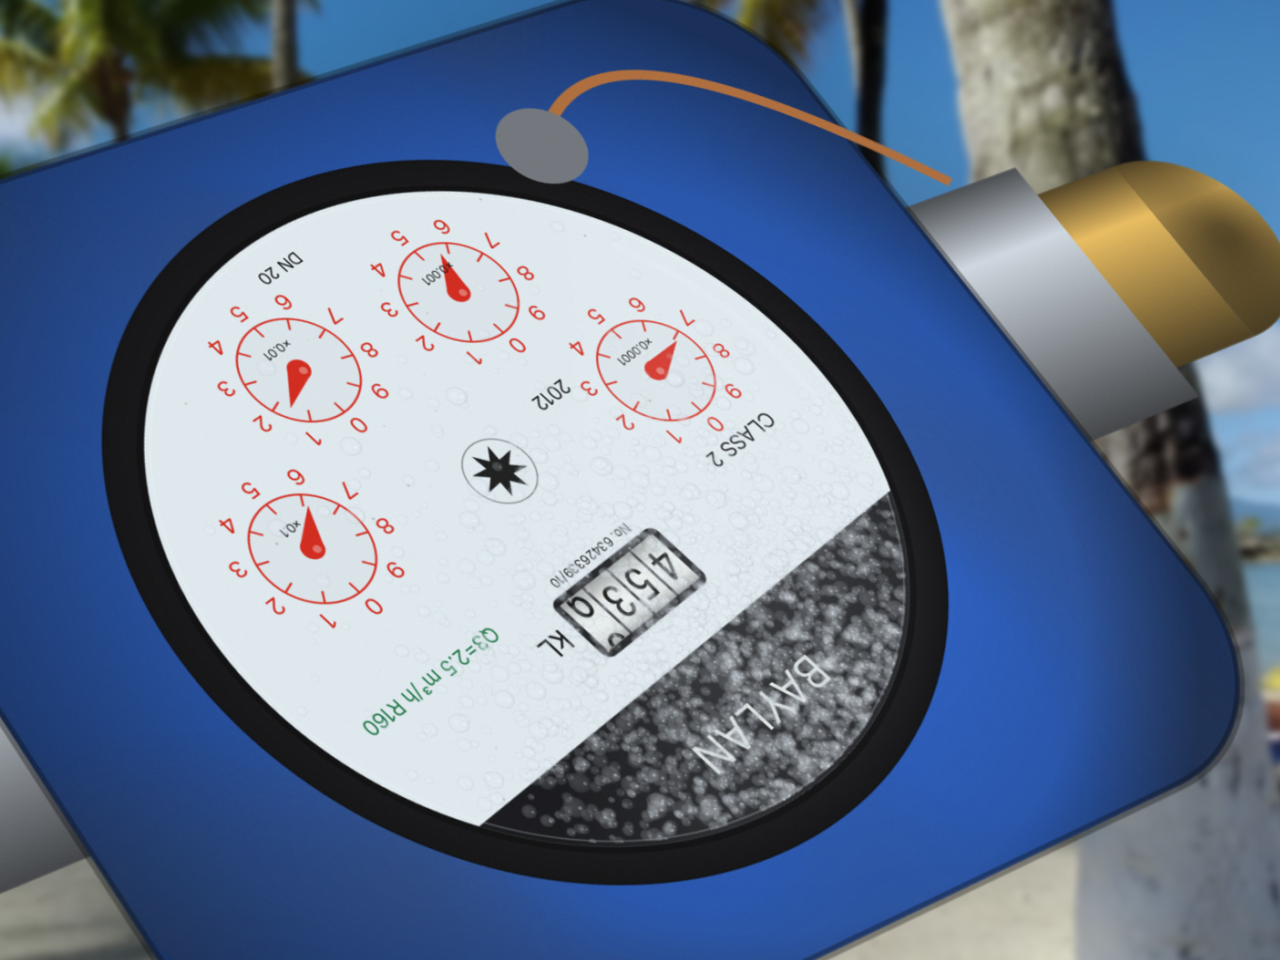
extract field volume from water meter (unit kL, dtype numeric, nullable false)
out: 4538.6157 kL
